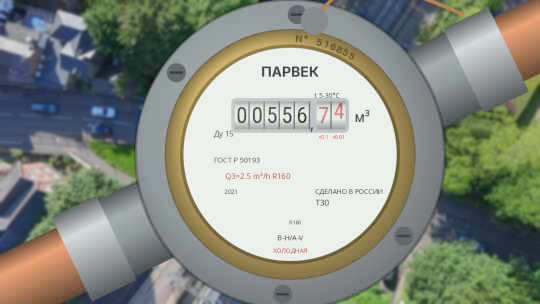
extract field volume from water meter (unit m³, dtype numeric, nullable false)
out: 556.74 m³
